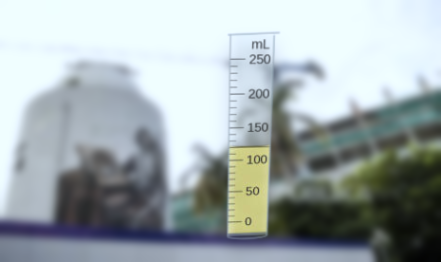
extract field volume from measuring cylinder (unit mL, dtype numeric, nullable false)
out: 120 mL
